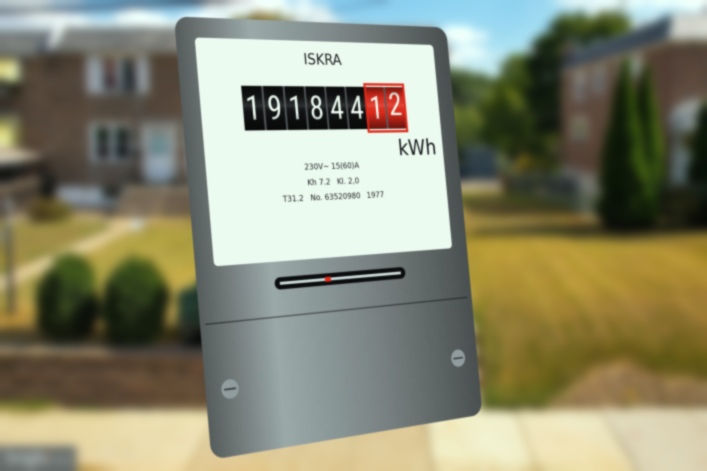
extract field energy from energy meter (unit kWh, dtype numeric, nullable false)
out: 191844.12 kWh
